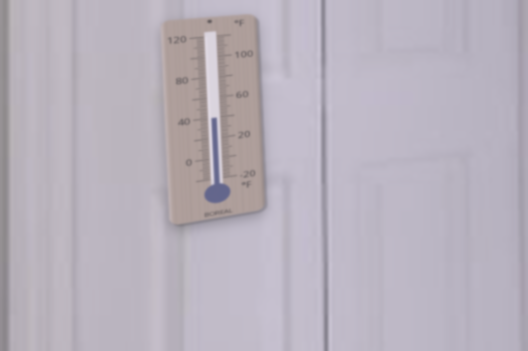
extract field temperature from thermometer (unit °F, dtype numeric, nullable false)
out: 40 °F
